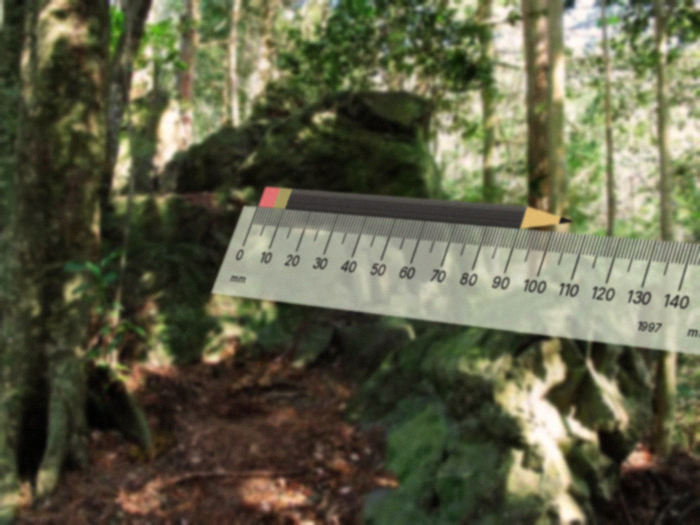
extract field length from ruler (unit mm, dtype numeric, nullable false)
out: 105 mm
